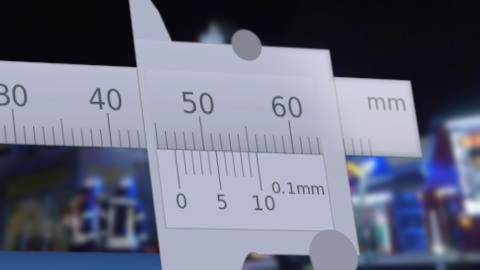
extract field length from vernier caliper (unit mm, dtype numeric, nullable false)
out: 46.8 mm
